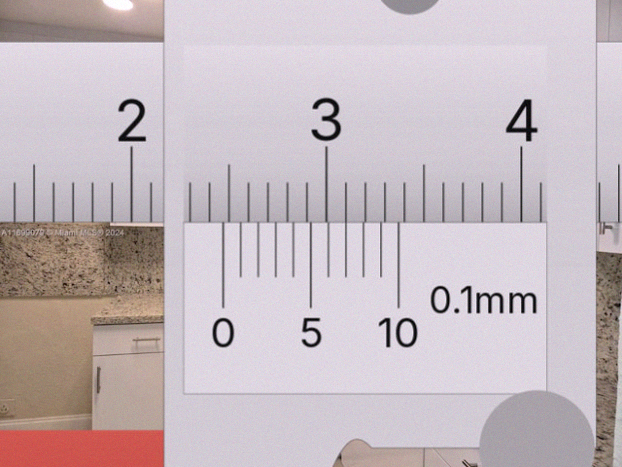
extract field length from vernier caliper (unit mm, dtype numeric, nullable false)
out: 24.7 mm
